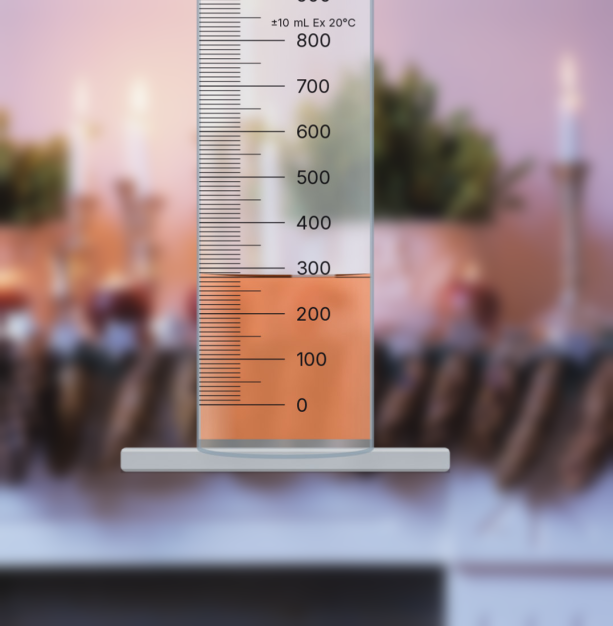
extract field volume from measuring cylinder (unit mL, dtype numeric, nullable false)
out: 280 mL
